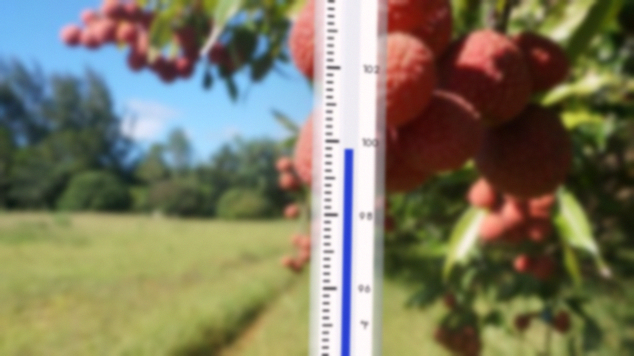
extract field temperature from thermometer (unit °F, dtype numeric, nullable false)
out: 99.8 °F
